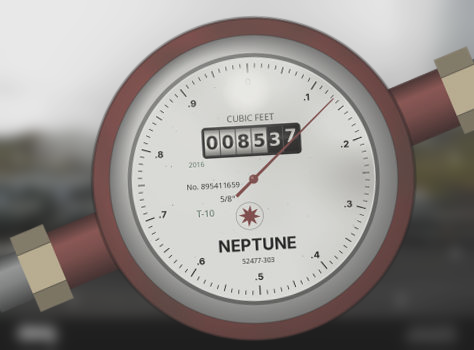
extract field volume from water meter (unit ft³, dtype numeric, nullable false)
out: 8537.13 ft³
